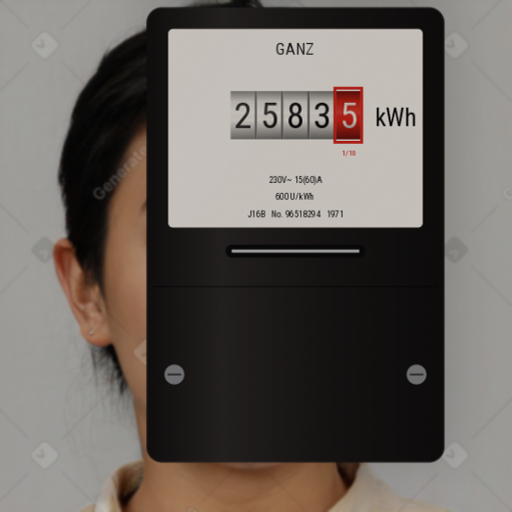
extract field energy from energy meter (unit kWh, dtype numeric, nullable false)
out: 2583.5 kWh
